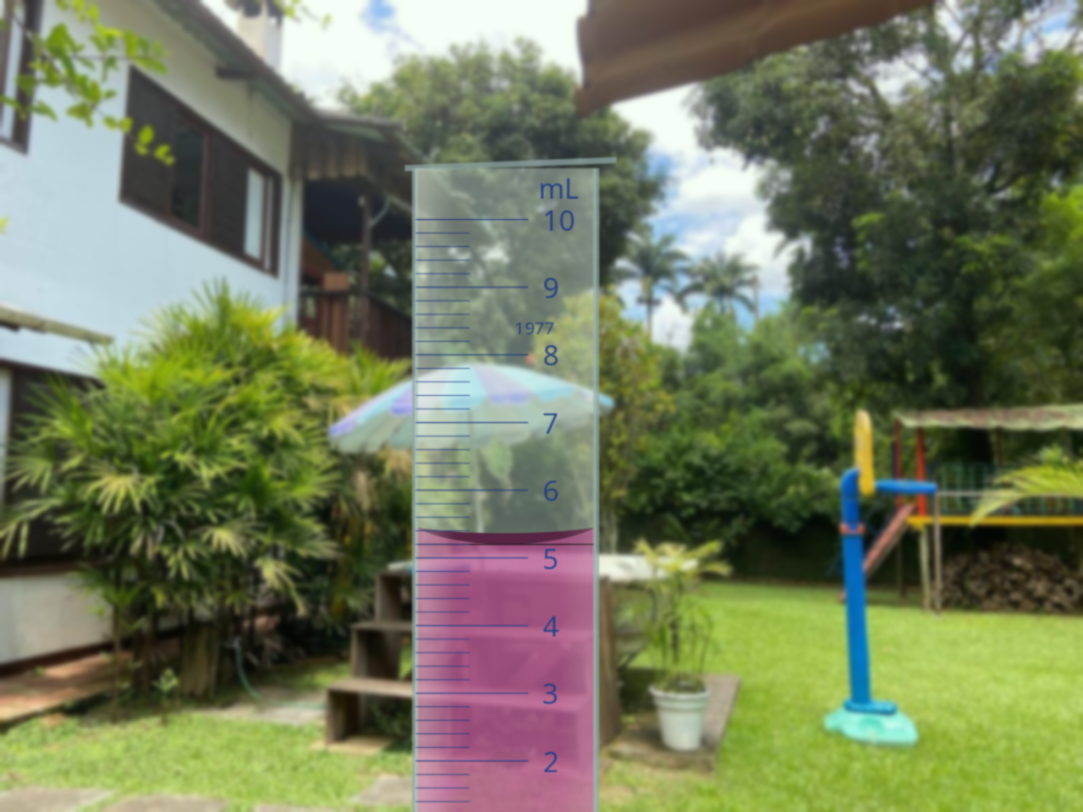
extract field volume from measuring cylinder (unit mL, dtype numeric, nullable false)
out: 5.2 mL
